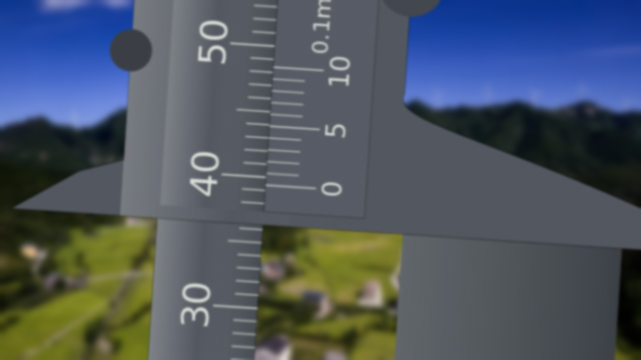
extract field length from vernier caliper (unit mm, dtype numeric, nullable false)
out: 39.4 mm
